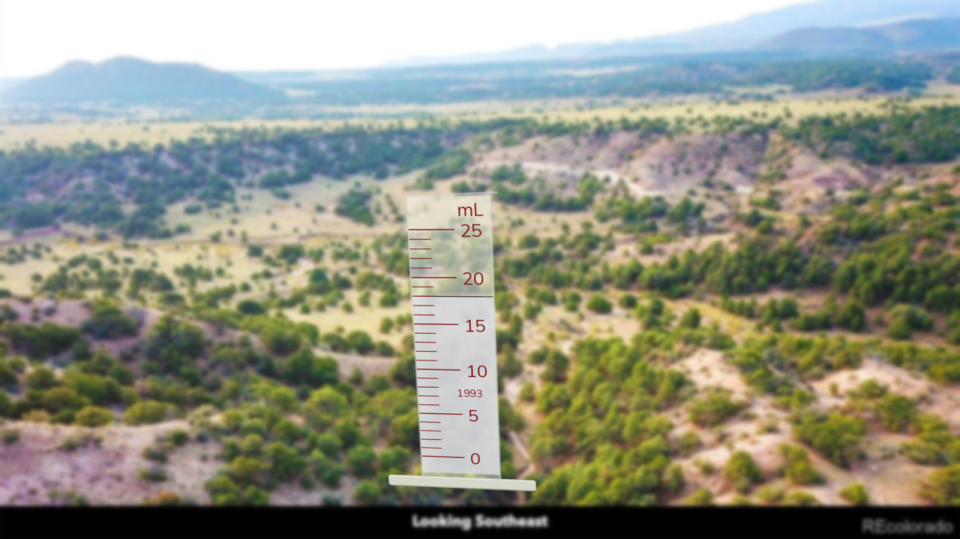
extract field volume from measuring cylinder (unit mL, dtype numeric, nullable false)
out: 18 mL
